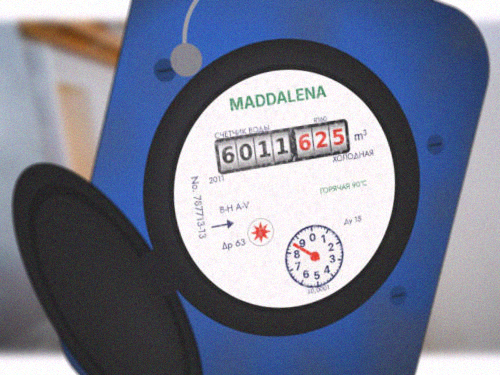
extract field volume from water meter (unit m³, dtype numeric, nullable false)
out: 6011.6258 m³
